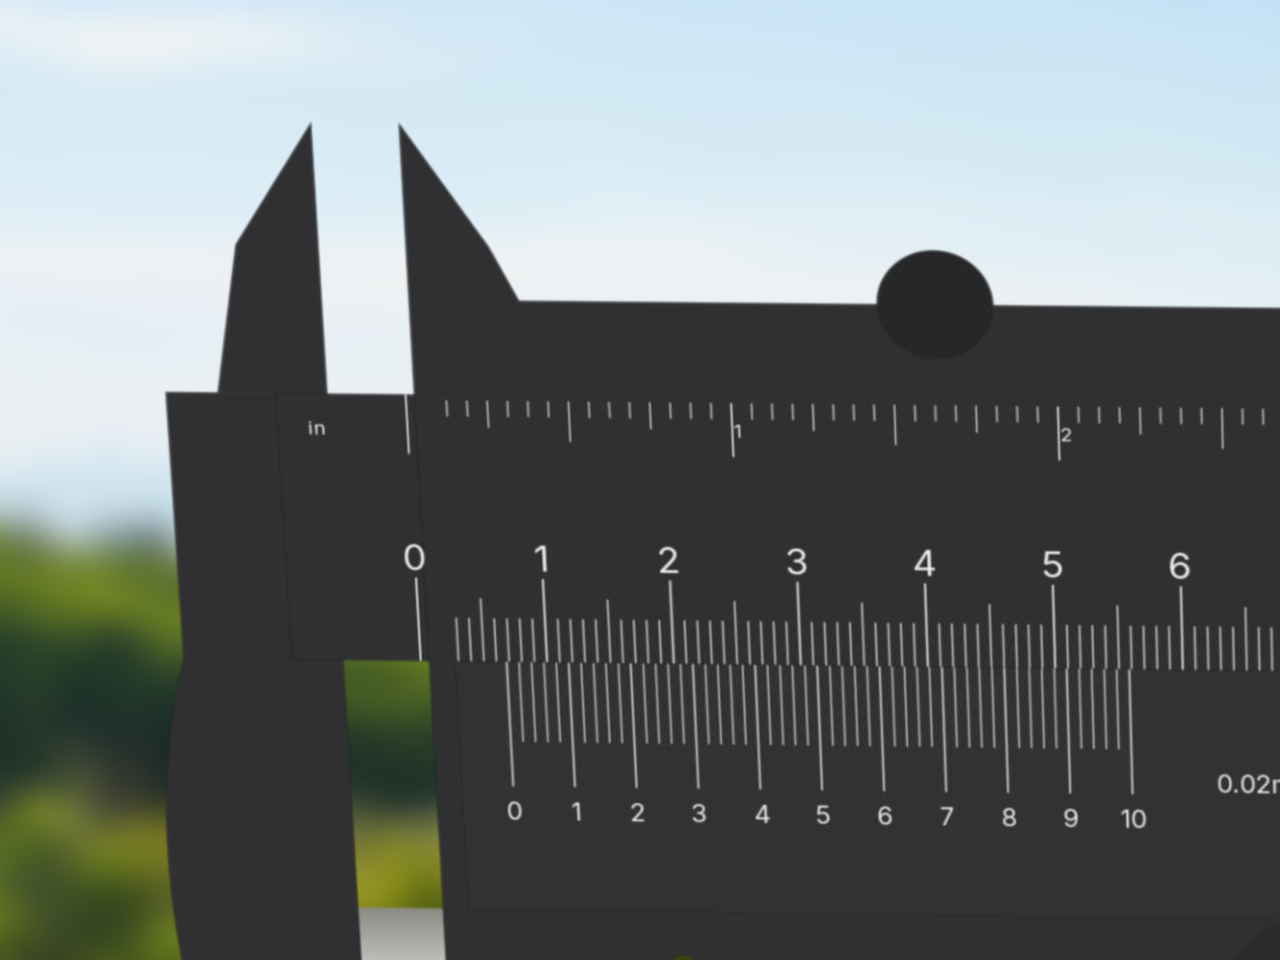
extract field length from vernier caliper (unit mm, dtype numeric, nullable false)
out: 6.8 mm
